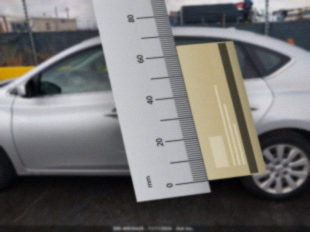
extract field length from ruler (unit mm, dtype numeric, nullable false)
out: 65 mm
